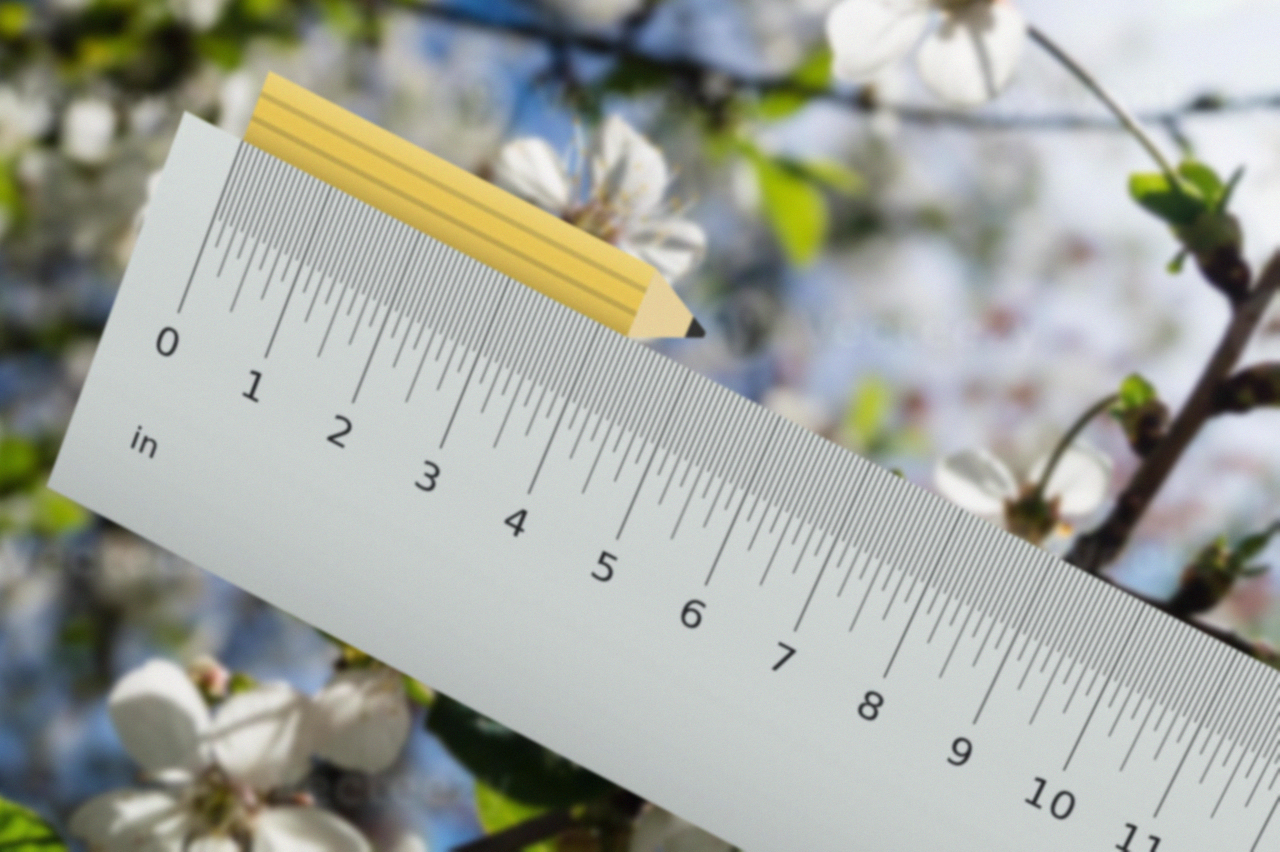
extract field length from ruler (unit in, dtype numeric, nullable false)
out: 5 in
